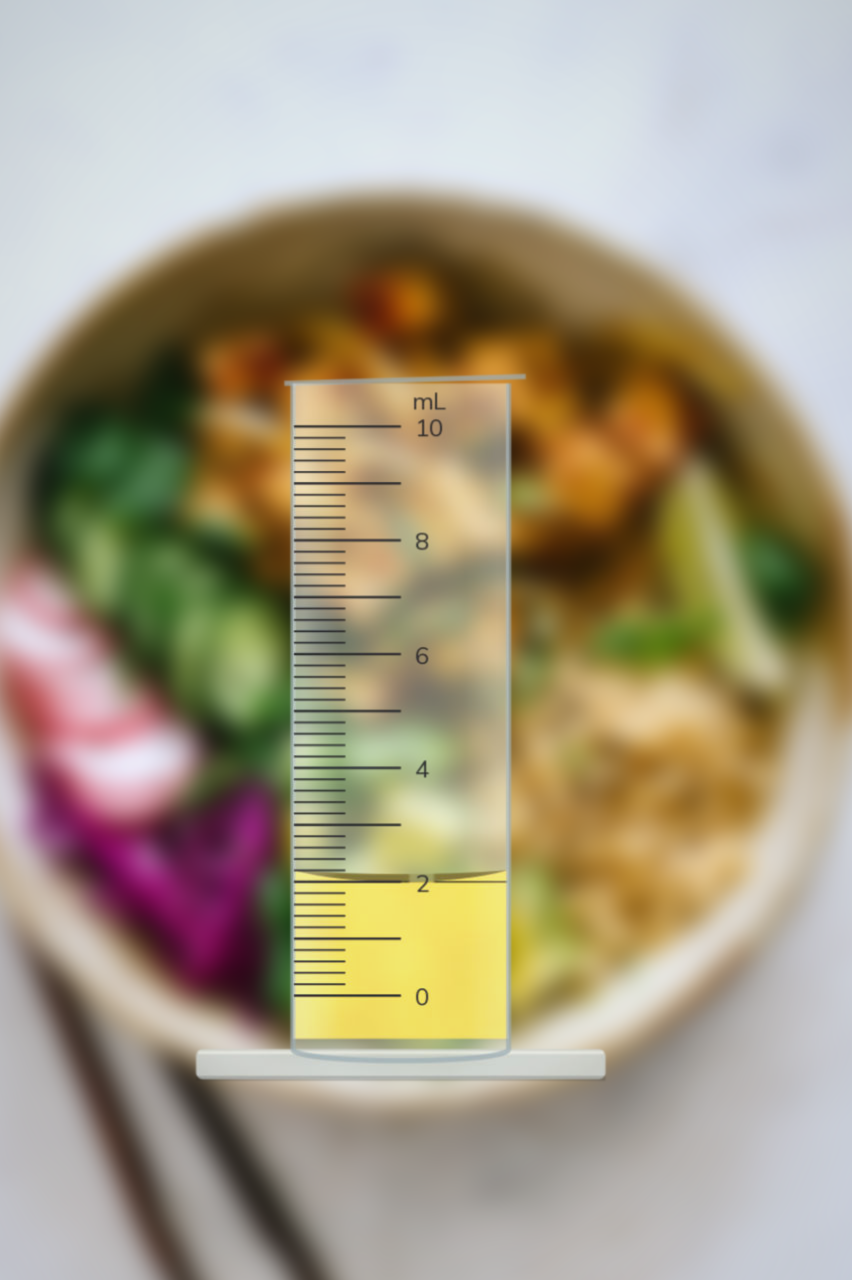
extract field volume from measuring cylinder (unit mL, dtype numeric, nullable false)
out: 2 mL
